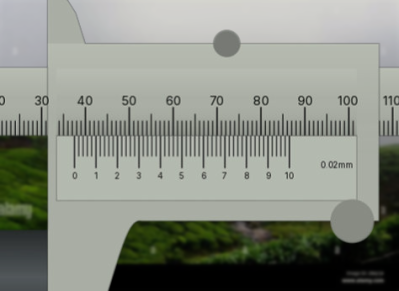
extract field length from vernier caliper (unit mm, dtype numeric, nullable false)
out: 37.5 mm
